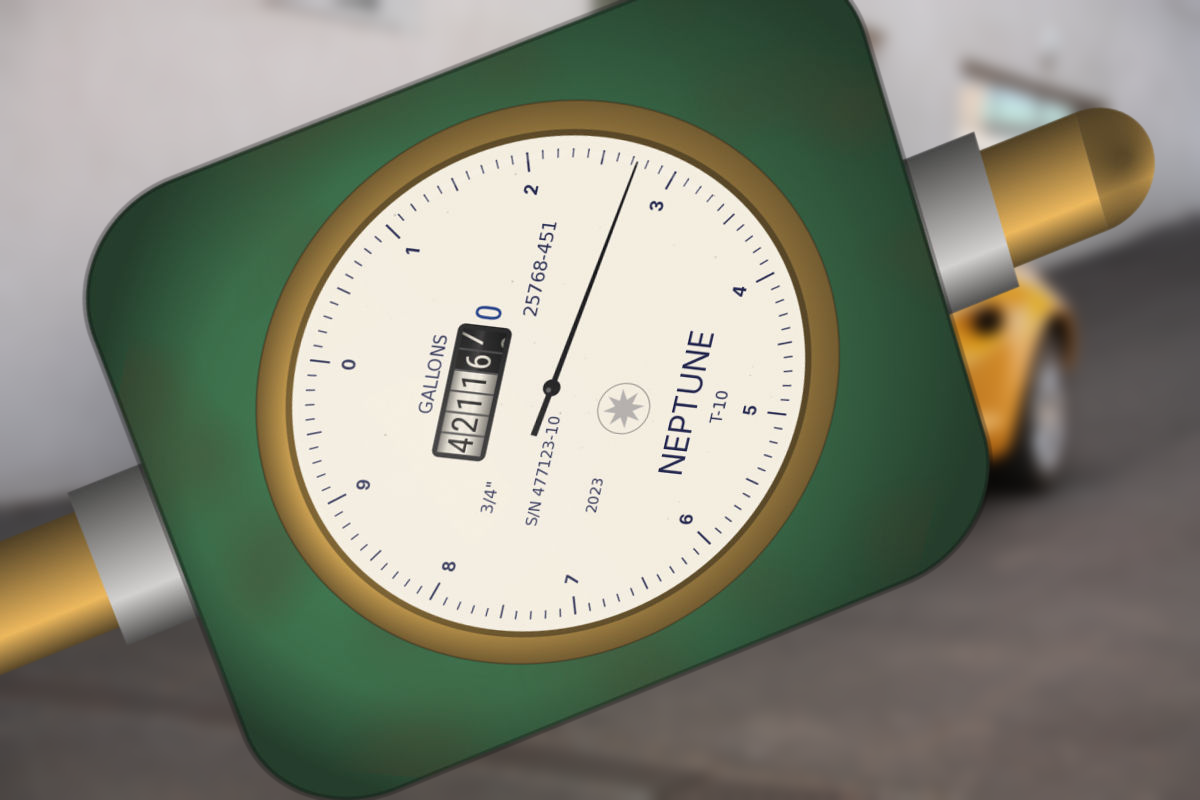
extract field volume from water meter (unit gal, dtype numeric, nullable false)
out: 4211672.7 gal
